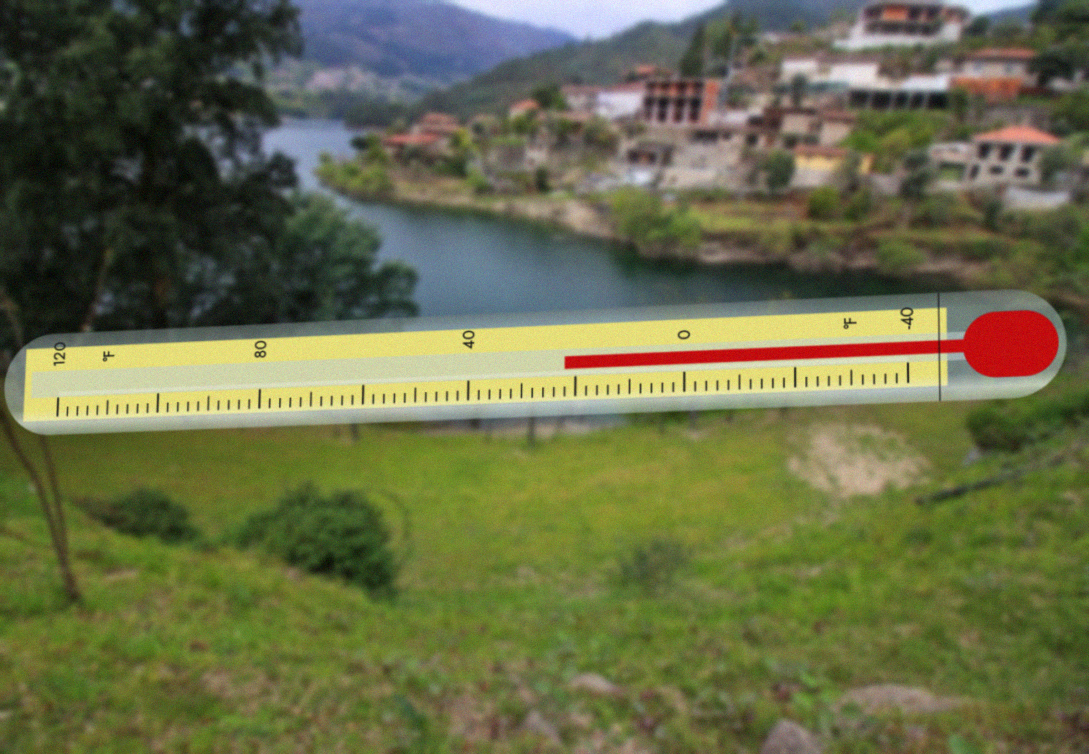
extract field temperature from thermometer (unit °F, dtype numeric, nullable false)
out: 22 °F
